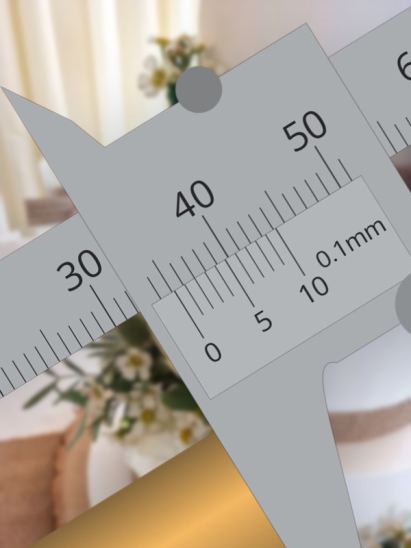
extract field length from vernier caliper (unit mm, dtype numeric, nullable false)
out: 35.2 mm
